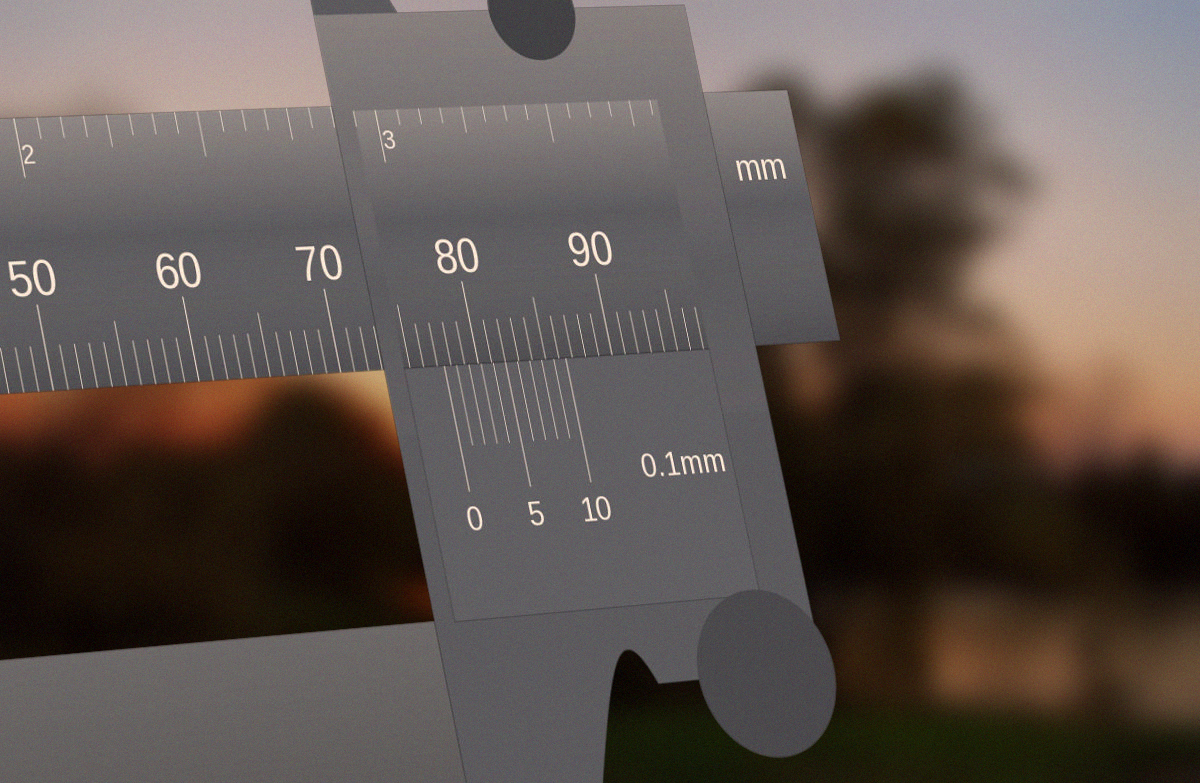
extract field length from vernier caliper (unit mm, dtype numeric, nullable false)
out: 77.5 mm
